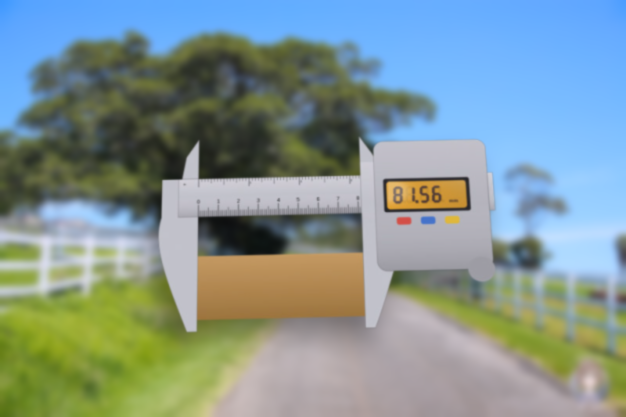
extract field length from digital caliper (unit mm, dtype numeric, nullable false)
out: 81.56 mm
